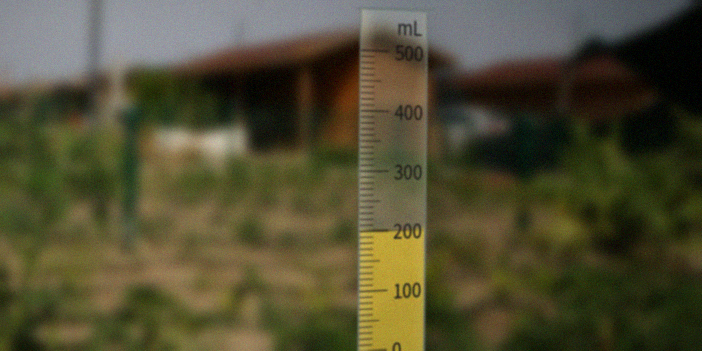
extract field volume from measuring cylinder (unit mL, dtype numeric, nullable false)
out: 200 mL
